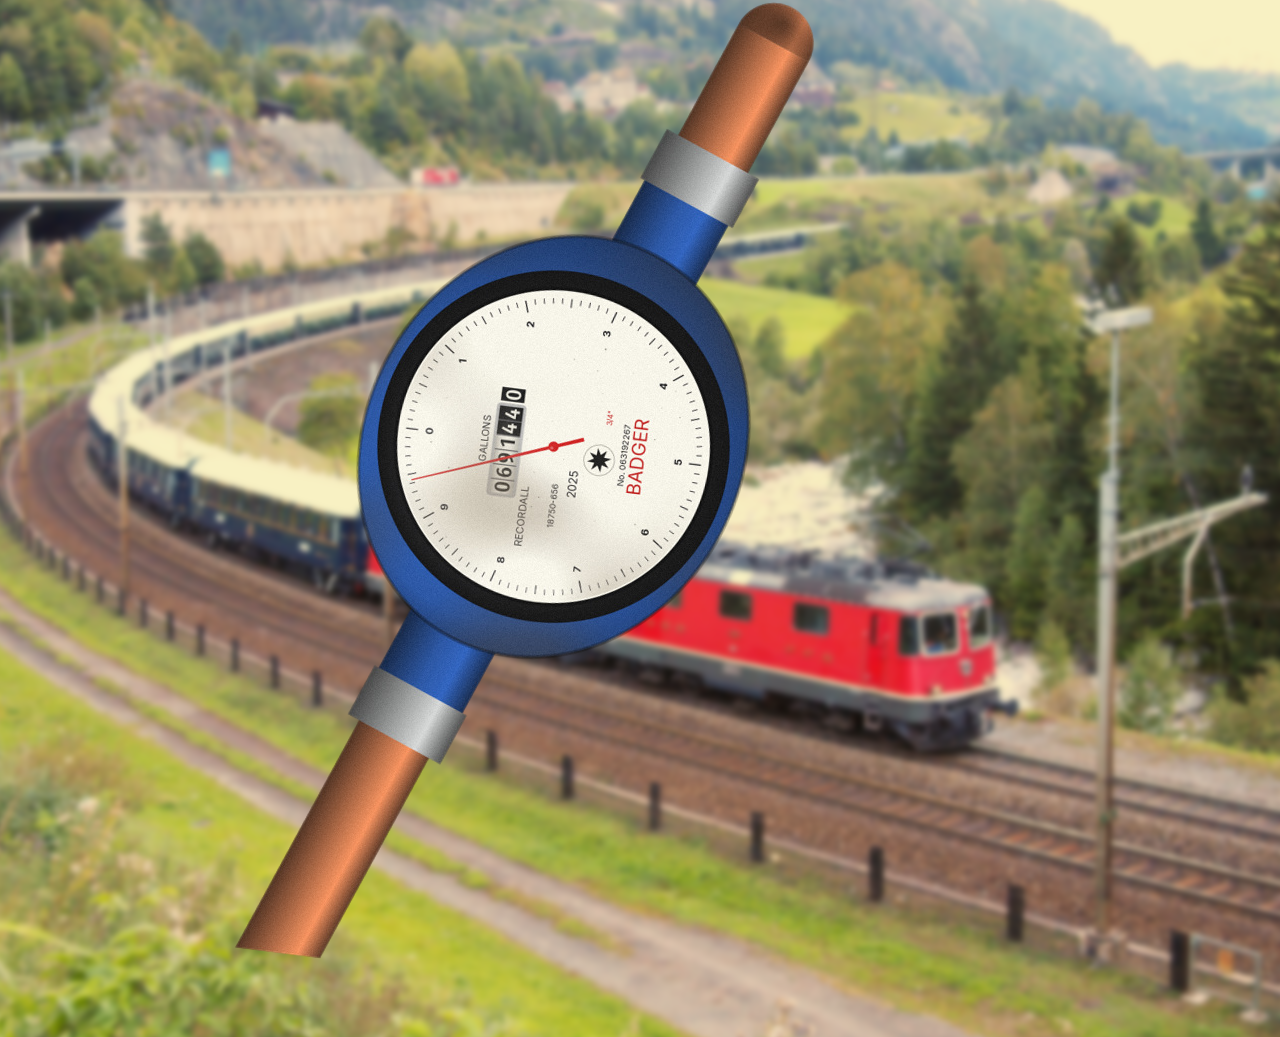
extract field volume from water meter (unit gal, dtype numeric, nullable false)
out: 691439.4 gal
